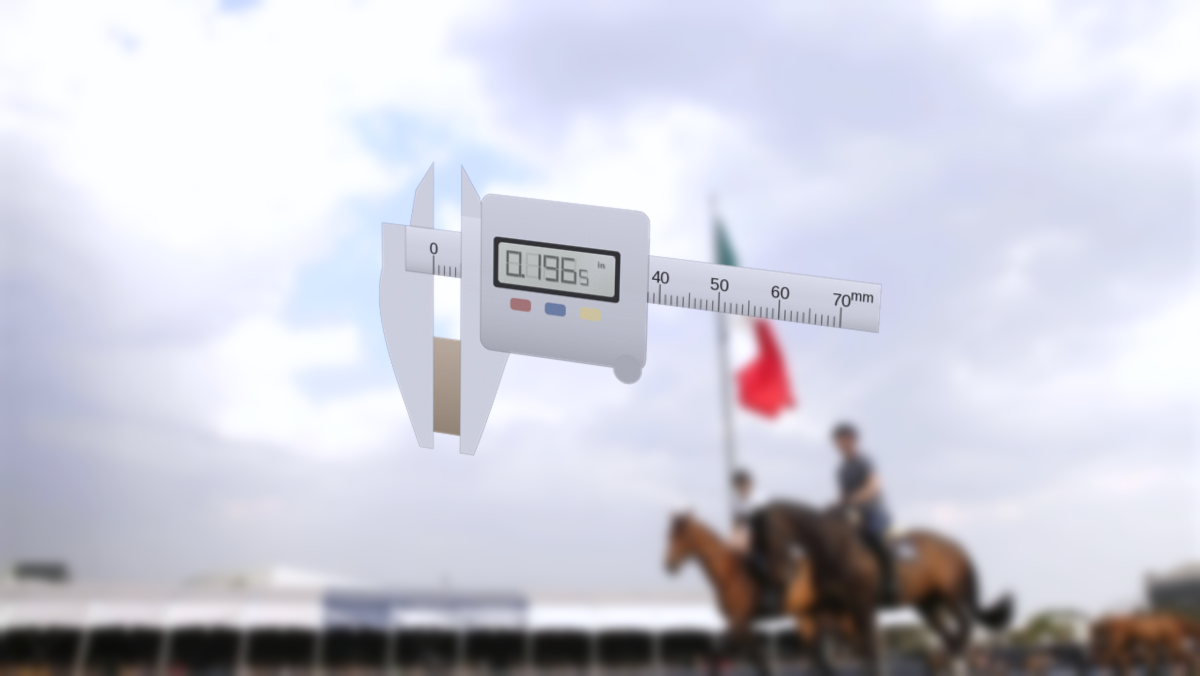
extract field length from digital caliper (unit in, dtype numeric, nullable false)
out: 0.1965 in
